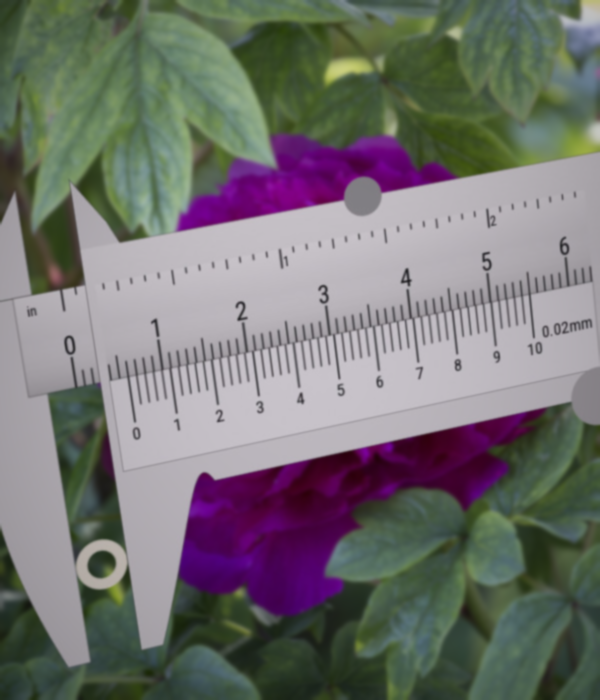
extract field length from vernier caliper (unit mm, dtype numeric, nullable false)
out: 6.0 mm
